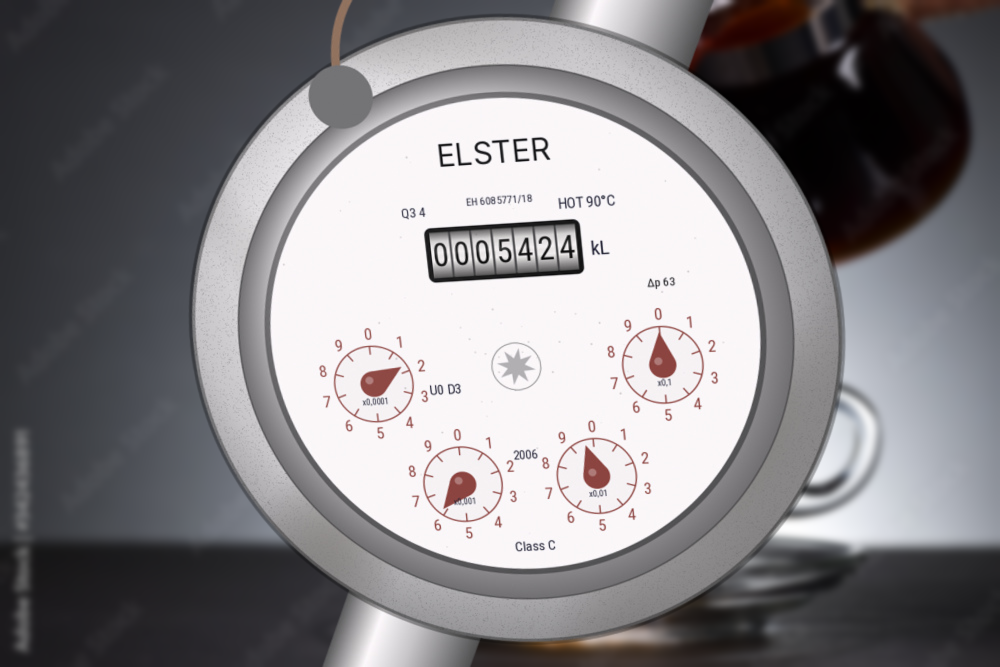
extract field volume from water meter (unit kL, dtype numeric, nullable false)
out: 5423.9961 kL
